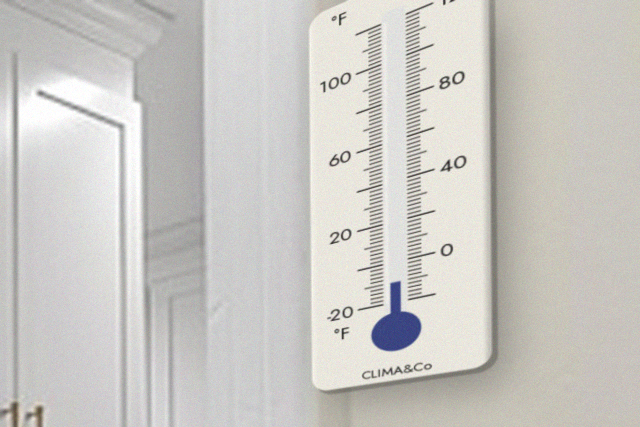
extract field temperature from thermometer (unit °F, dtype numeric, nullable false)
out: -10 °F
